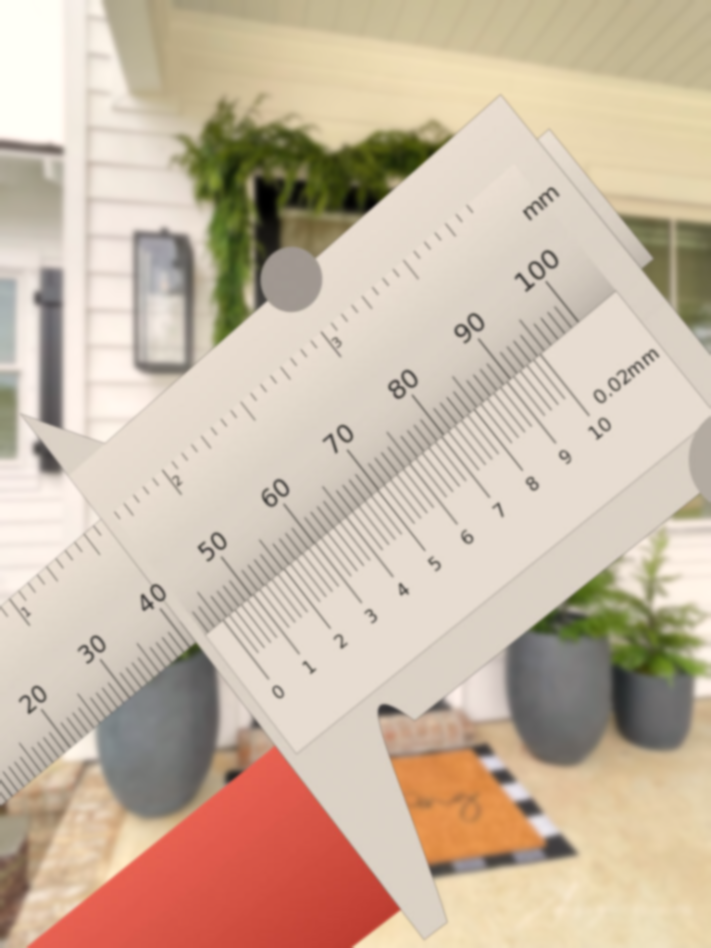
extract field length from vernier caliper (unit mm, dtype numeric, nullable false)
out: 45.4 mm
